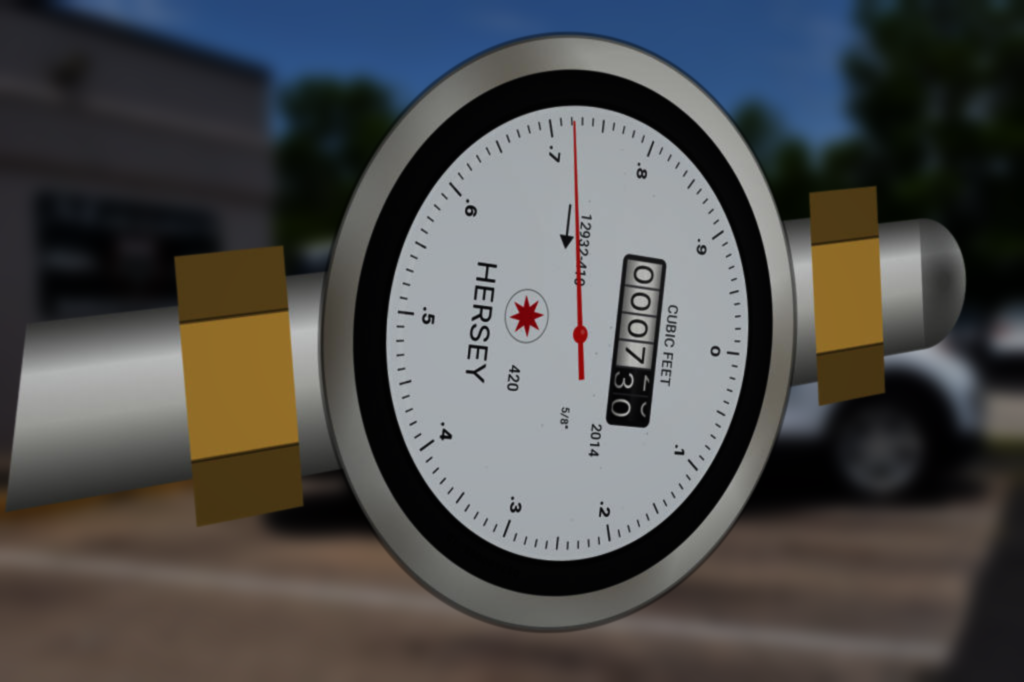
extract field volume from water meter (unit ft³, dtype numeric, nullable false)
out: 729.72 ft³
